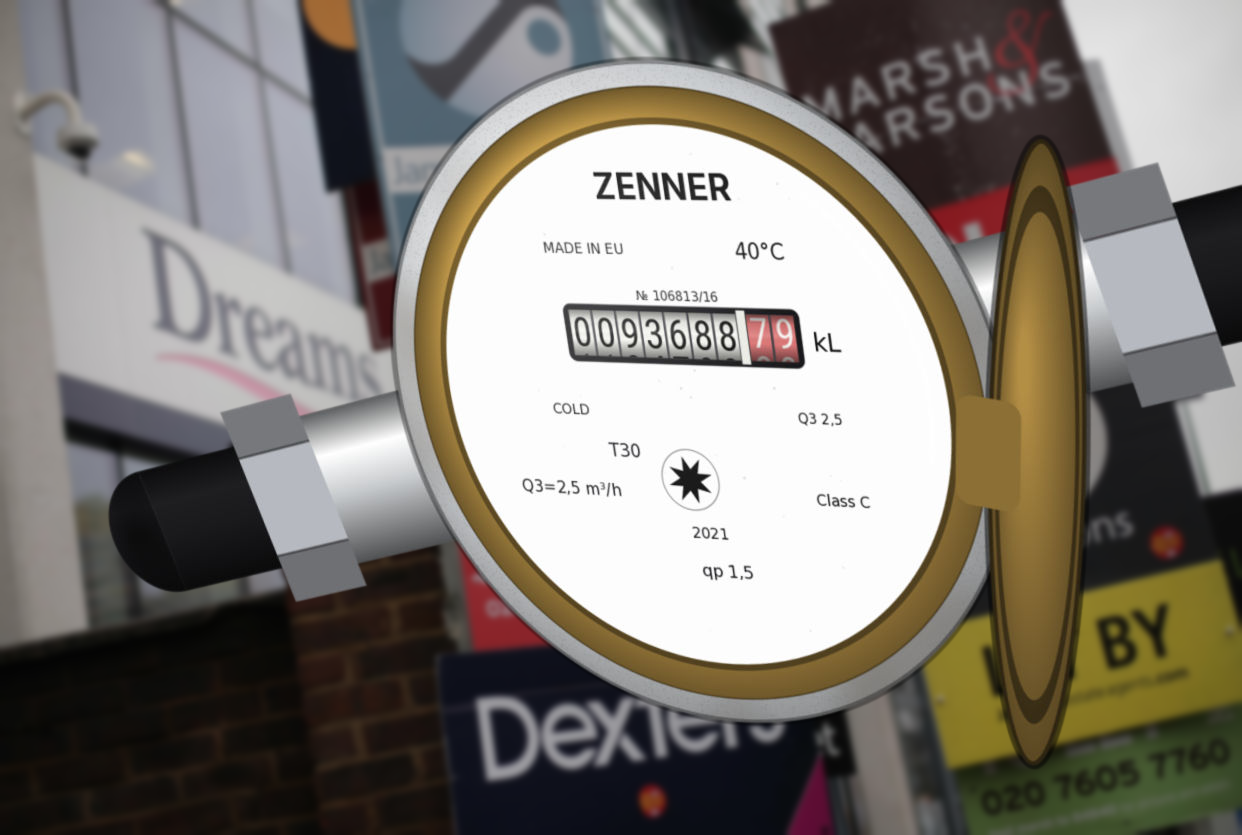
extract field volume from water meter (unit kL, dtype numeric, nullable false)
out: 93688.79 kL
